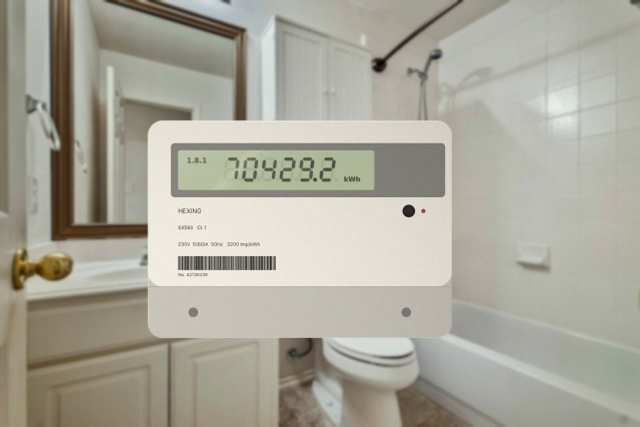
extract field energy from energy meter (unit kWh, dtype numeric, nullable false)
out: 70429.2 kWh
